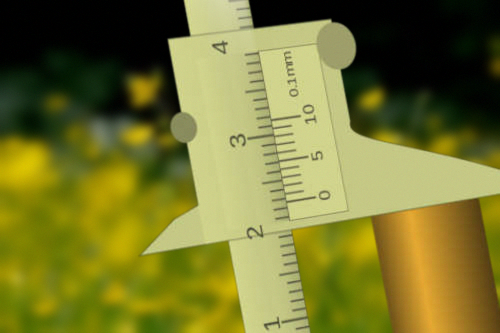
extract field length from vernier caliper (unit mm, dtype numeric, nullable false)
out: 22.6 mm
